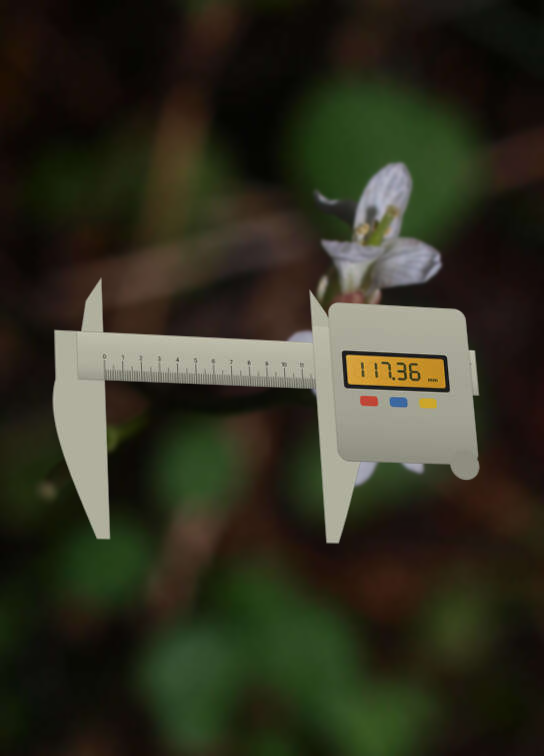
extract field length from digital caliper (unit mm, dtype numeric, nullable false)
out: 117.36 mm
